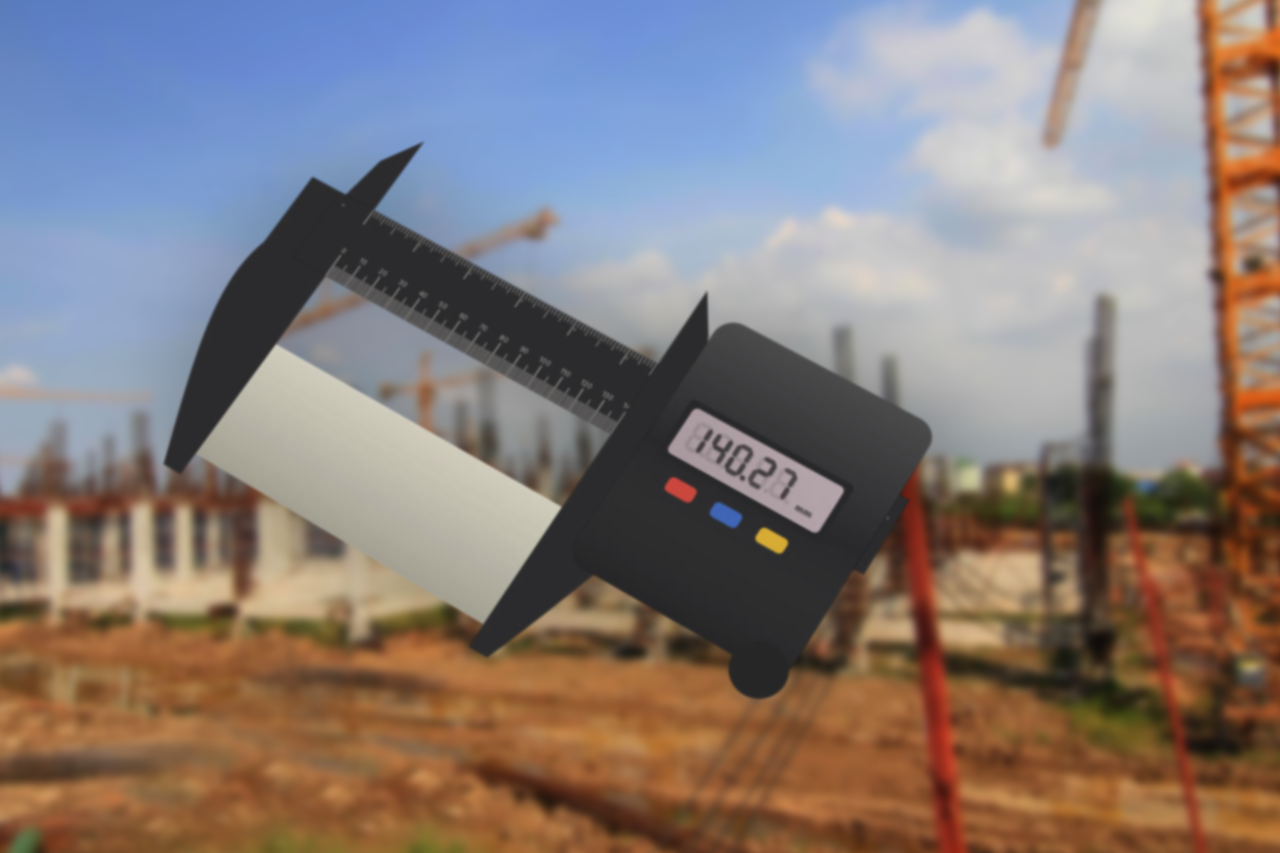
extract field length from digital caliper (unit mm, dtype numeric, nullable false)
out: 140.27 mm
